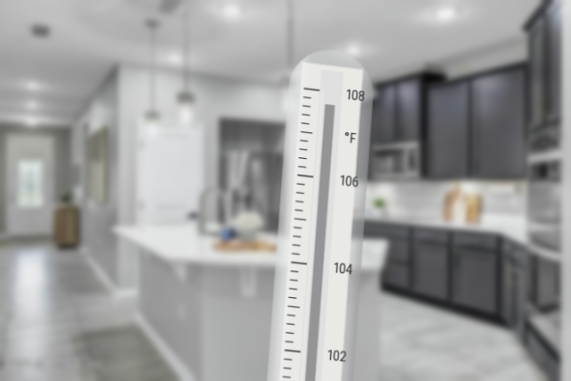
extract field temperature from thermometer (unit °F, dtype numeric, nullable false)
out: 107.7 °F
